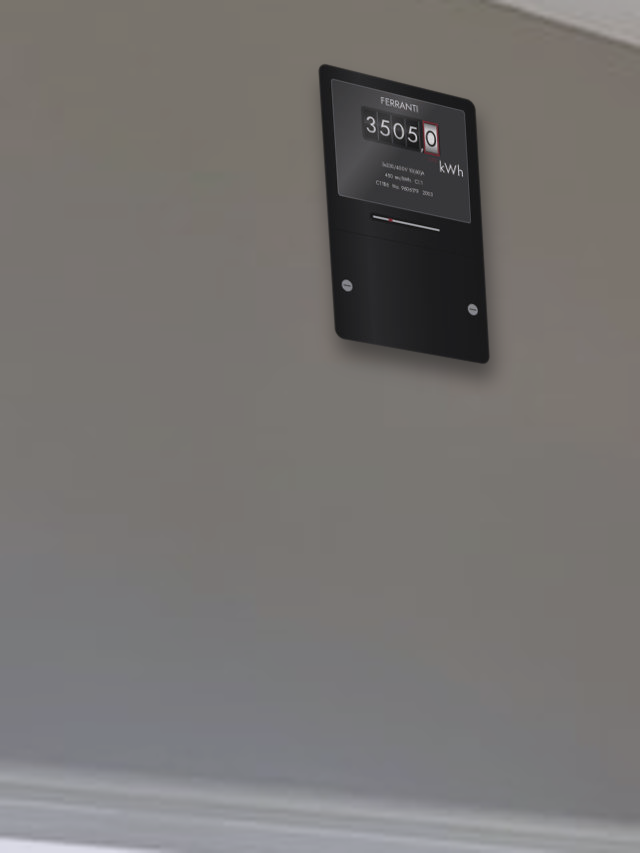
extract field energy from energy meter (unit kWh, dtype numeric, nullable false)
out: 3505.0 kWh
